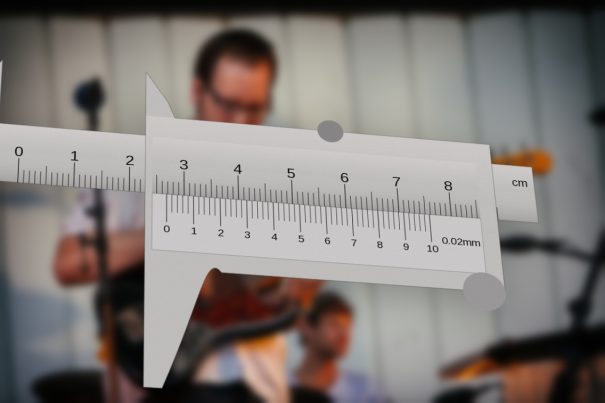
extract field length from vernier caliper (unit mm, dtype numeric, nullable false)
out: 26.8 mm
